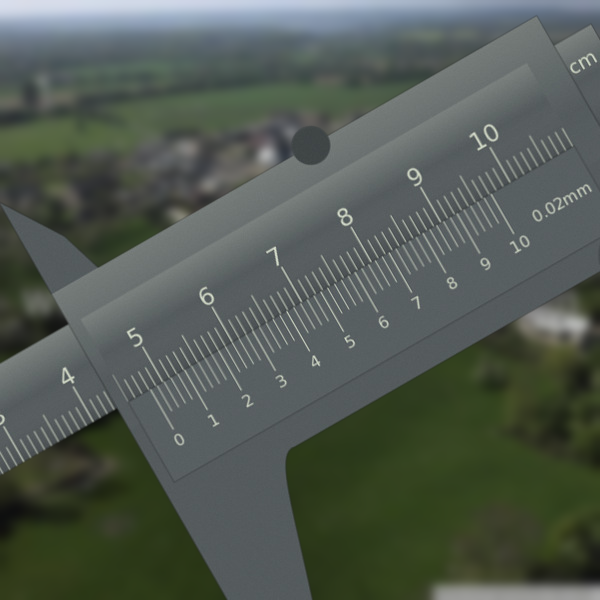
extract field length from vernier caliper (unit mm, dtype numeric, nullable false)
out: 48.2 mm
